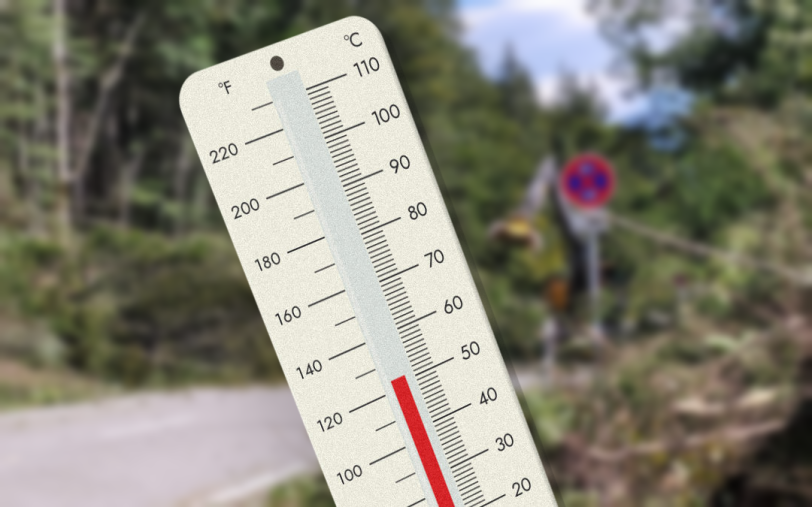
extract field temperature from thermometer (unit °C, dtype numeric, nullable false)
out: 51 °C
